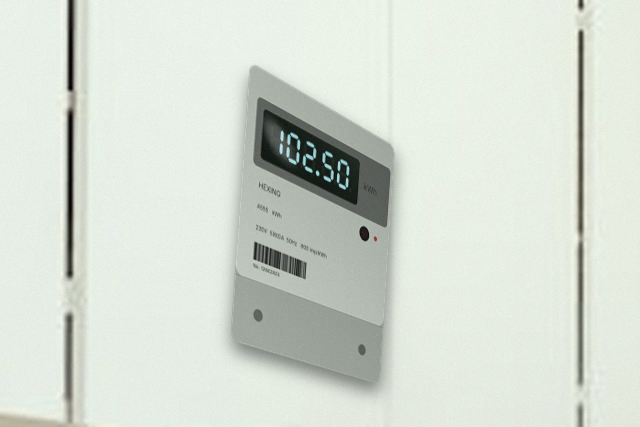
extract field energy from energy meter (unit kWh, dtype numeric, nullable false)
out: 102.50 kWh
